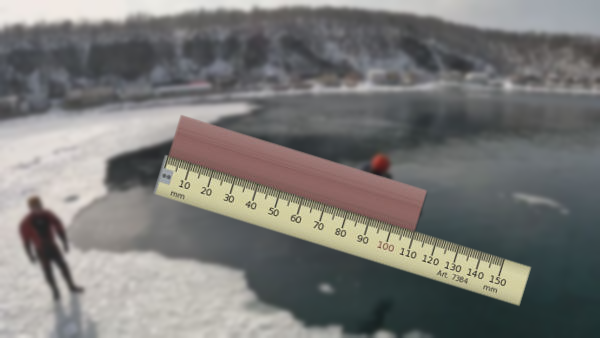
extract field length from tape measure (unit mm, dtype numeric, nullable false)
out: 110 mm
